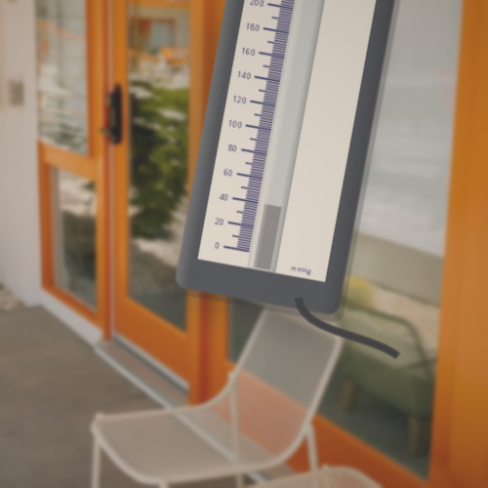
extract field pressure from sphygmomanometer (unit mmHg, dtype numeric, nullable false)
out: 40 mmHg
